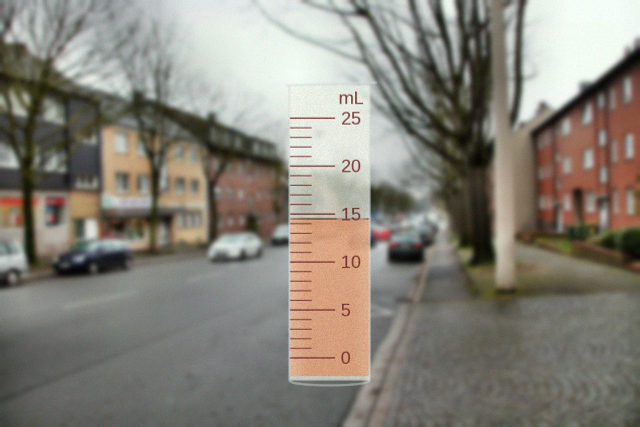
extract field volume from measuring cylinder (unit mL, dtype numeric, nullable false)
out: 14.5 mL
